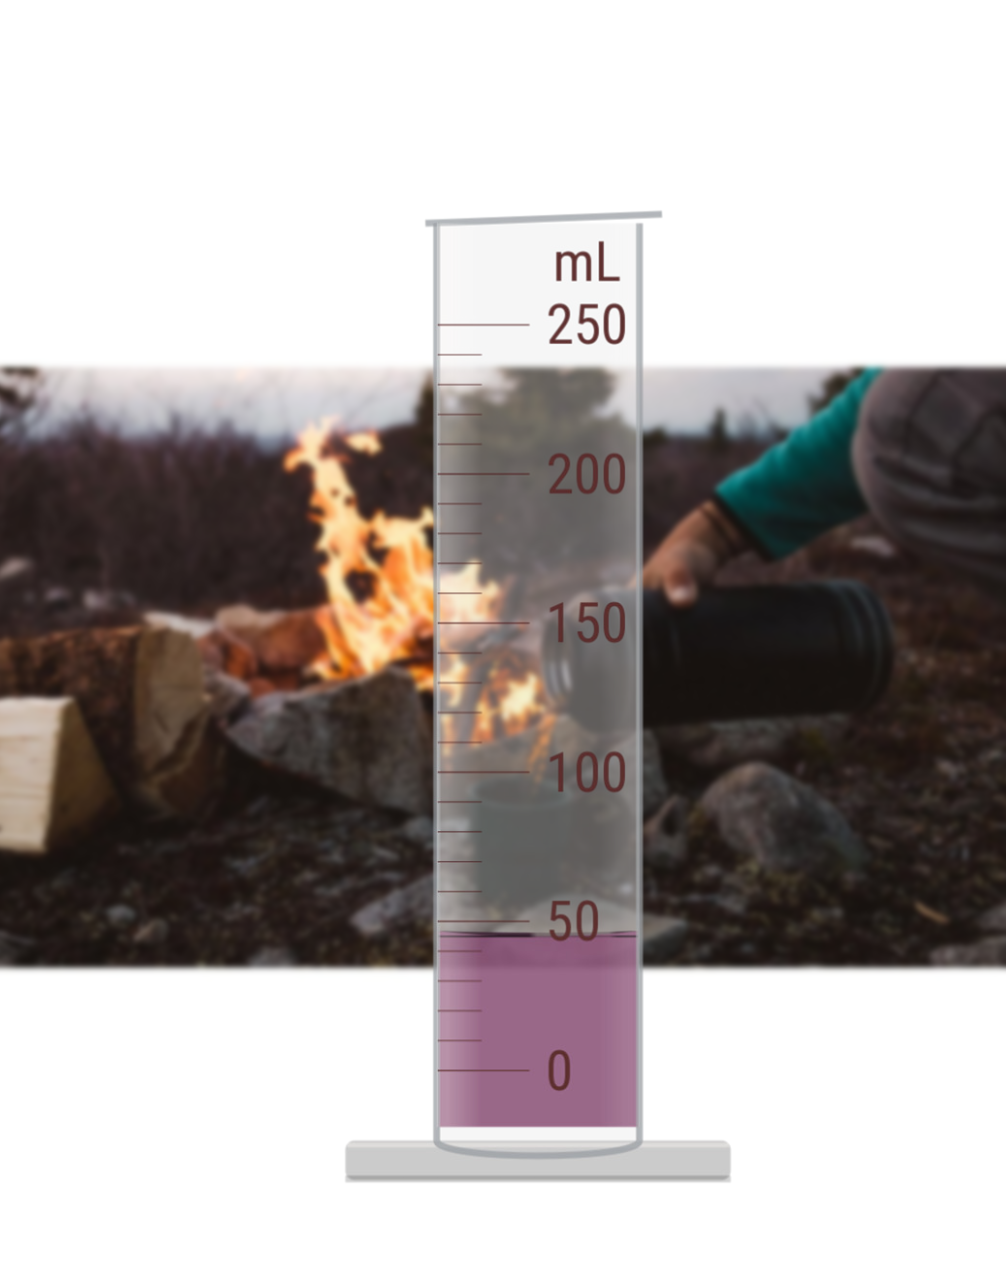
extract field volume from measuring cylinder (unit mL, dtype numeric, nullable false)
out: 45 mL
